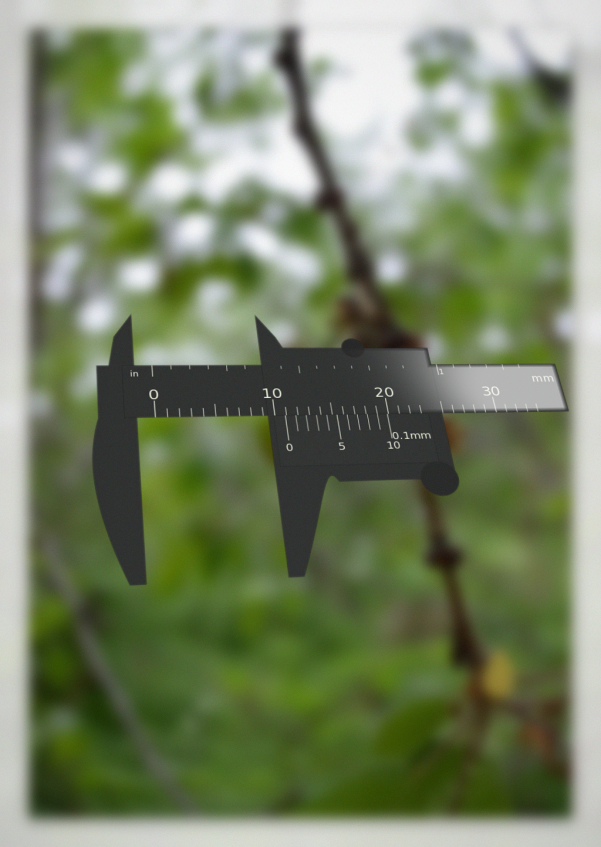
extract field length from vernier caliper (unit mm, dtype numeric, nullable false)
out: 10.9 mm
